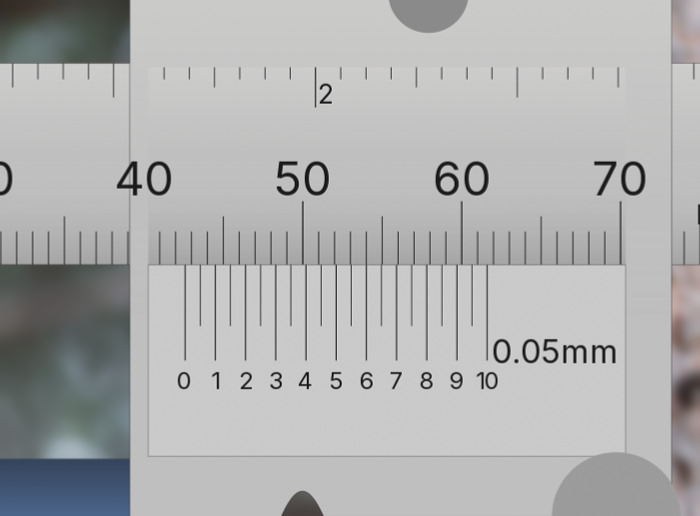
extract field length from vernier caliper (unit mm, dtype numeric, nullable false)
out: 42.6 mm
